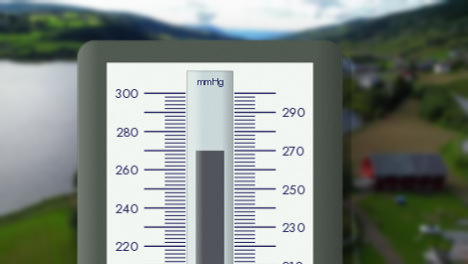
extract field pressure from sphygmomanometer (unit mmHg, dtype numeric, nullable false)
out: 270 mmHg
